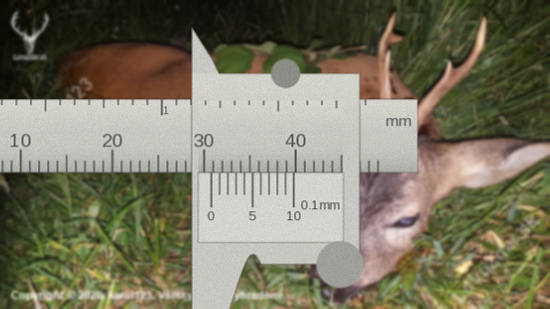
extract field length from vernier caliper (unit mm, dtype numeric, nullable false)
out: 30.8 mm
